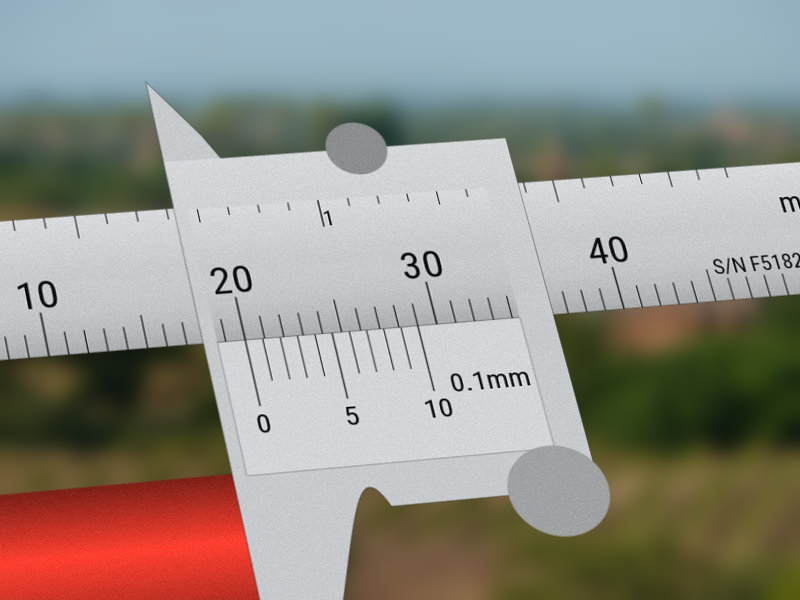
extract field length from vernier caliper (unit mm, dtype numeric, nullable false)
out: 20.0 mm
